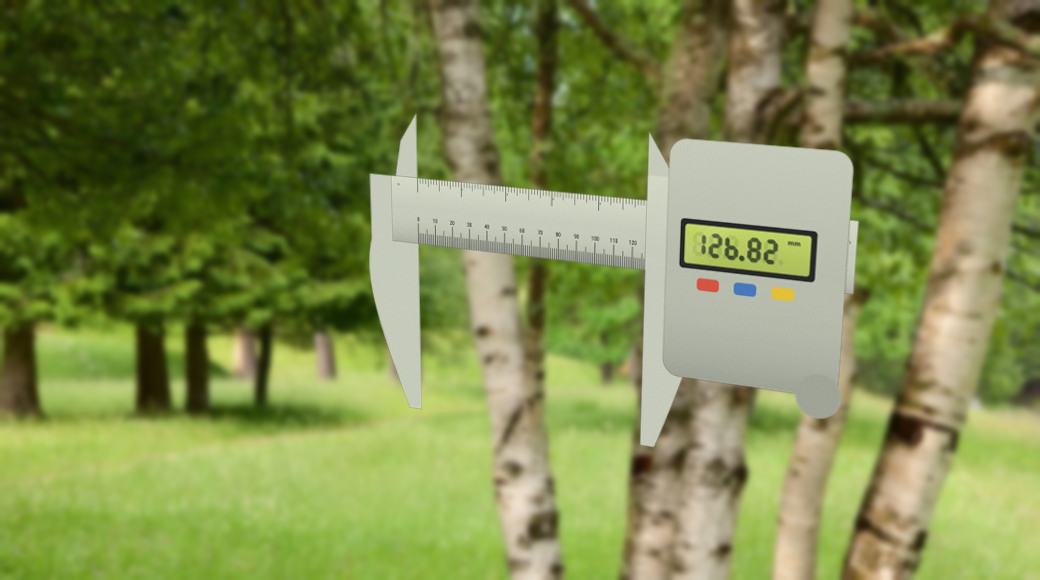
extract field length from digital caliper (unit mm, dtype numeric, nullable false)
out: 126.82 mm
